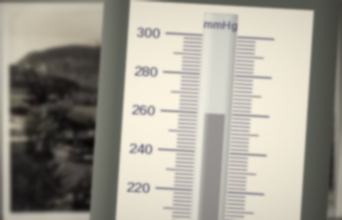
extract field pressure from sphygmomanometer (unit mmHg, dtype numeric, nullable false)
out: 260 mmHg
